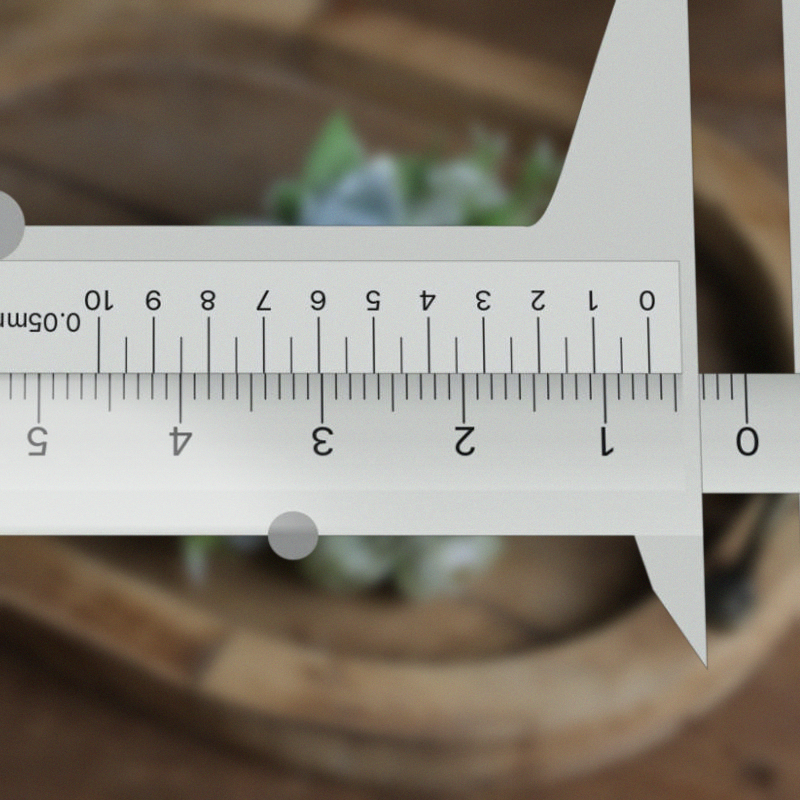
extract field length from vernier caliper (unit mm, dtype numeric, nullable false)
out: 6.8 mm
